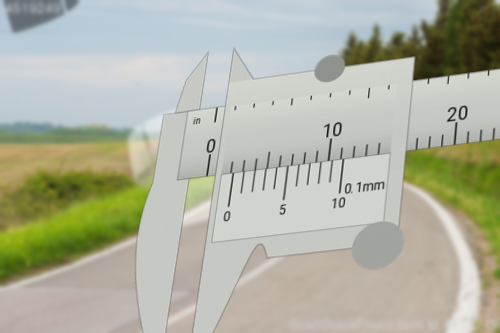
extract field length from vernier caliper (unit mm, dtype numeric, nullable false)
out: 2.2 mm
